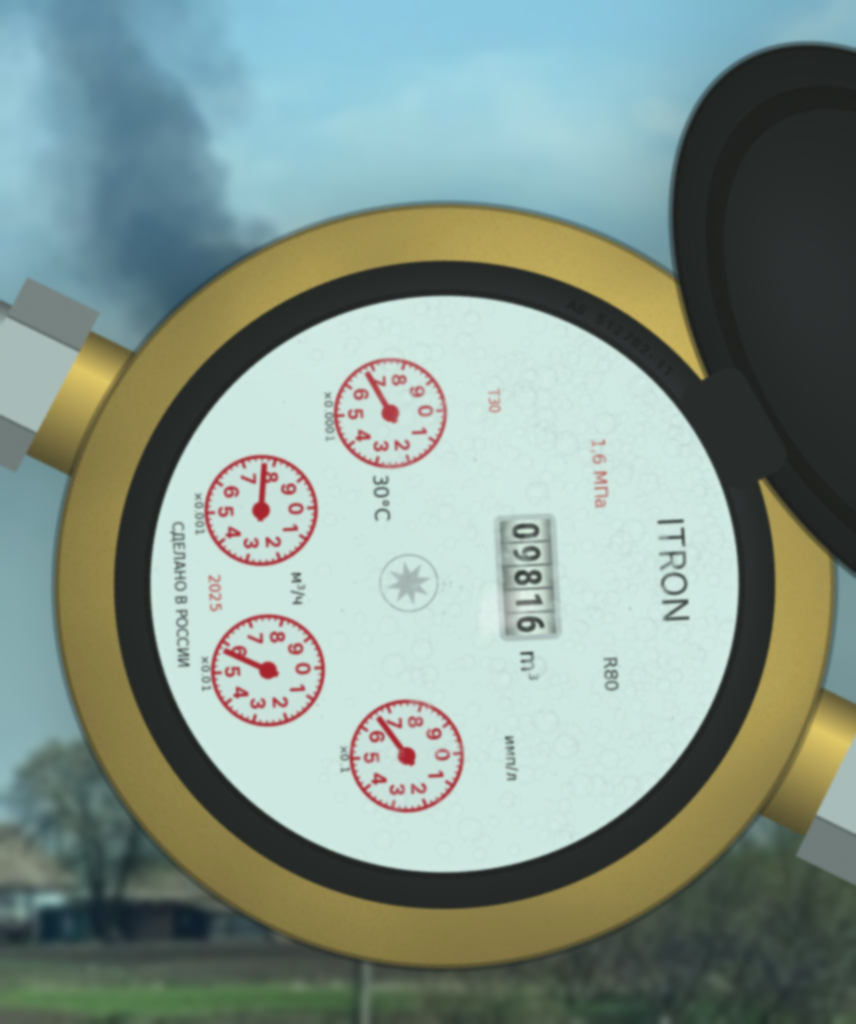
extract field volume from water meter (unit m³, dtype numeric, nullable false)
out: 9816.6576 m³
